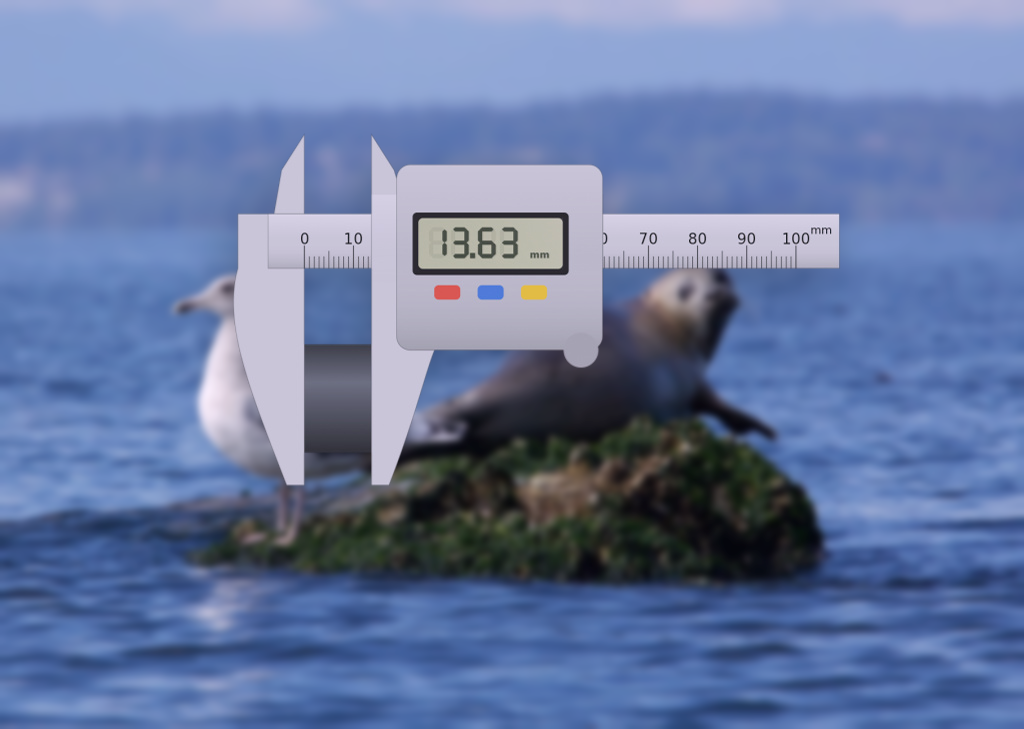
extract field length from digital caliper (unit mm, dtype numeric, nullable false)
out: 13.63 mm
